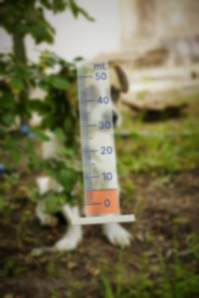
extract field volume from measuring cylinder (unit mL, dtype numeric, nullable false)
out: 5 mL
